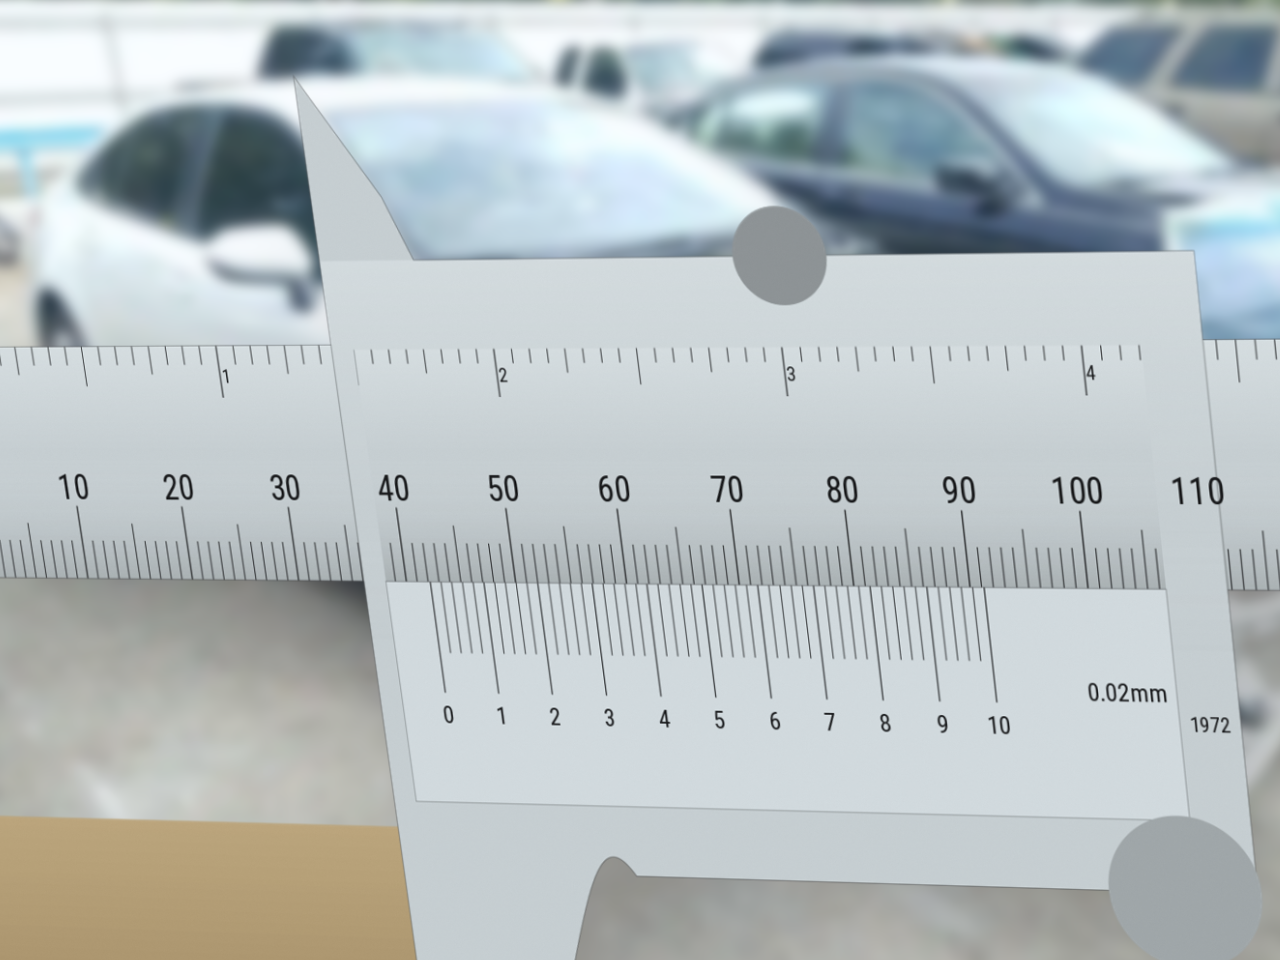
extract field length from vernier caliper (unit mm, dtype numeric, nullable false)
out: 42.2 mm
